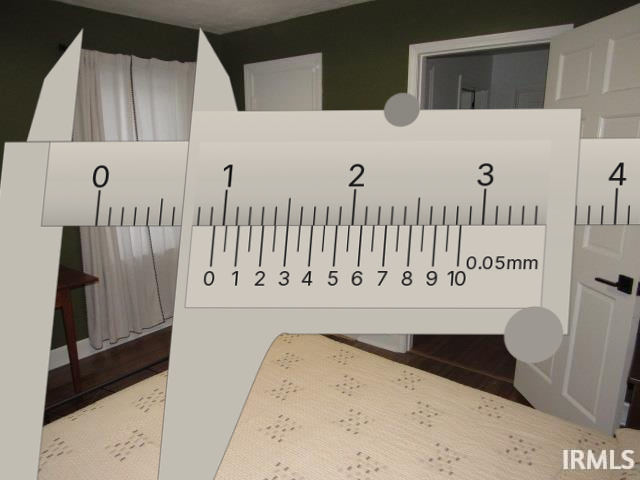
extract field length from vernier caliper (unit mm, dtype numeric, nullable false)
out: 9.3 mm
